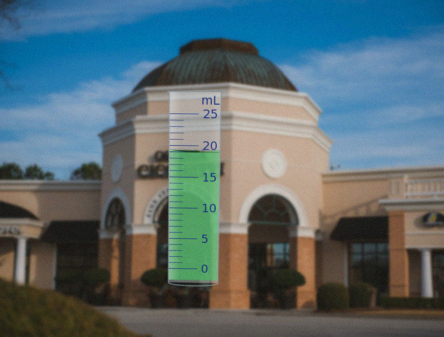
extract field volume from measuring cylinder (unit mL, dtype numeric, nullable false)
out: 19 mL
